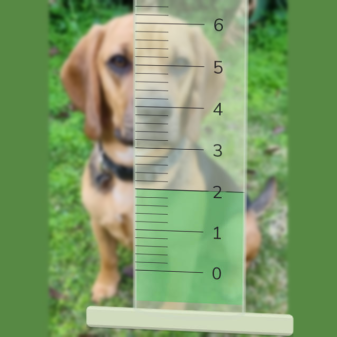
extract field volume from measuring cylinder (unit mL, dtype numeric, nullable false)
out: 2 mL
